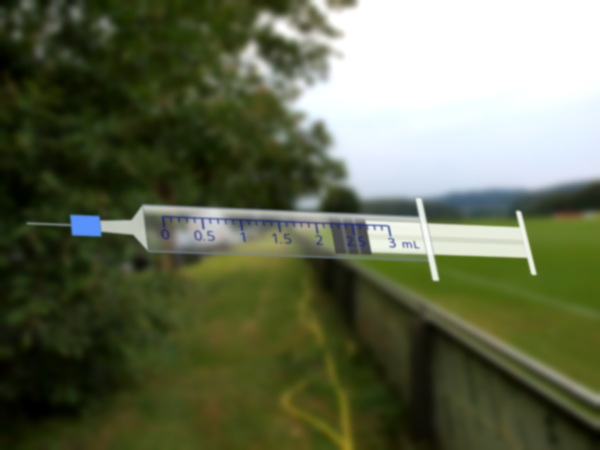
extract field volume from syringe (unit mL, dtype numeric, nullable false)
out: 2.2 mL
